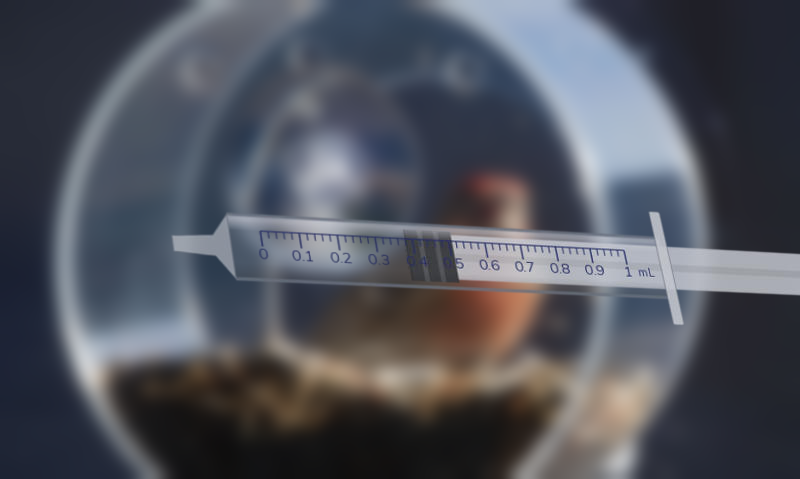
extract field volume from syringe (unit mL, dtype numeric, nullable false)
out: 0.38 mL
